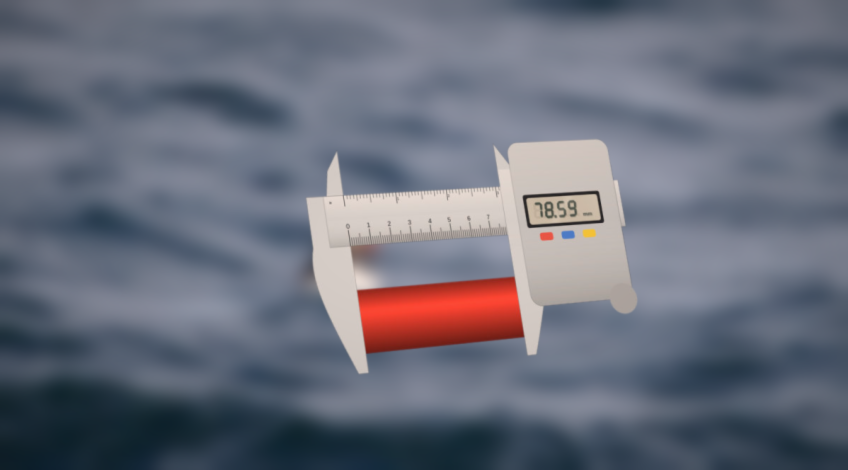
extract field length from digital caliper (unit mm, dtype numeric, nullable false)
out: 78.59 mm
